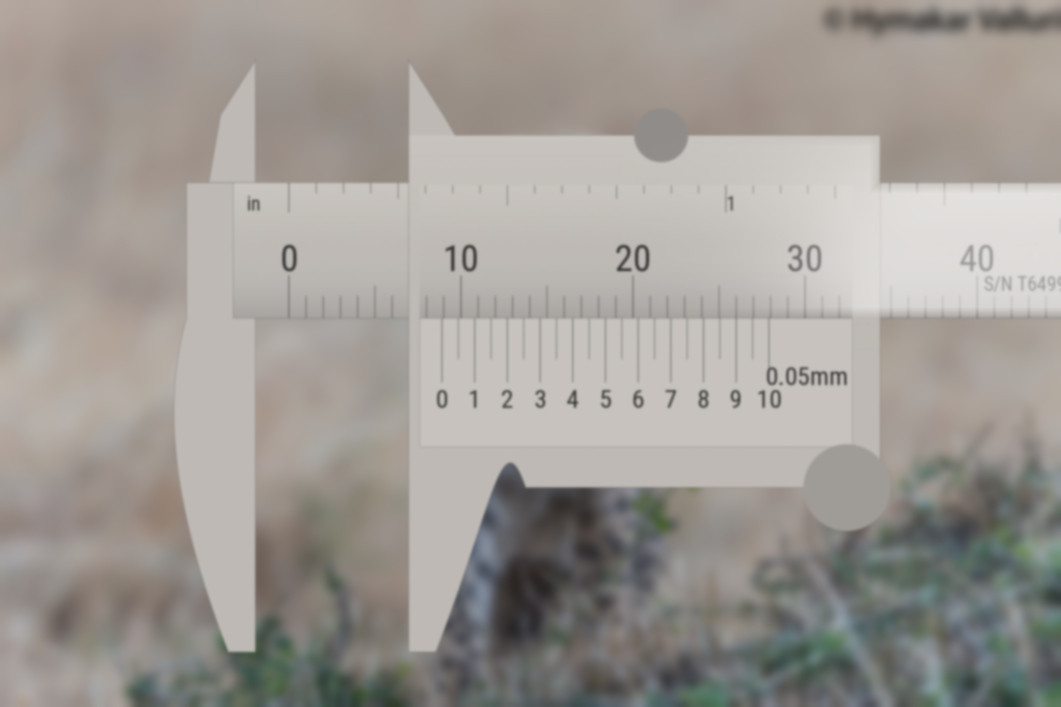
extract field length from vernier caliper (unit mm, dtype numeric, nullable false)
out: 8.9 mm
